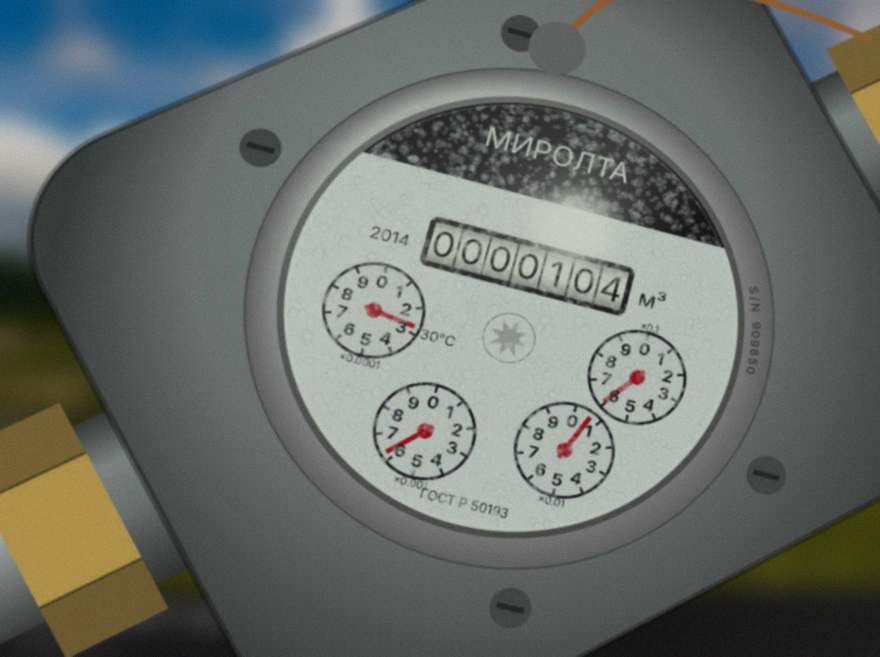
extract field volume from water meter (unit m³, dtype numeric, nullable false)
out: 104.6062 m³
